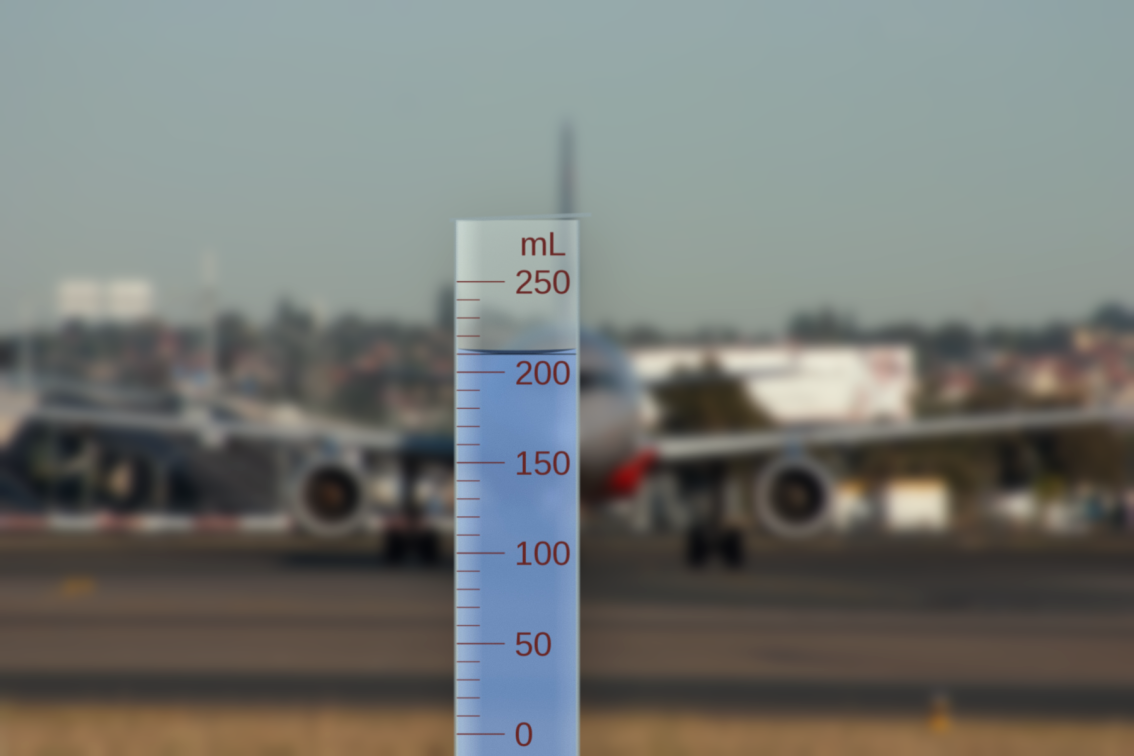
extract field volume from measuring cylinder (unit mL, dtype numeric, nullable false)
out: 210 mL
